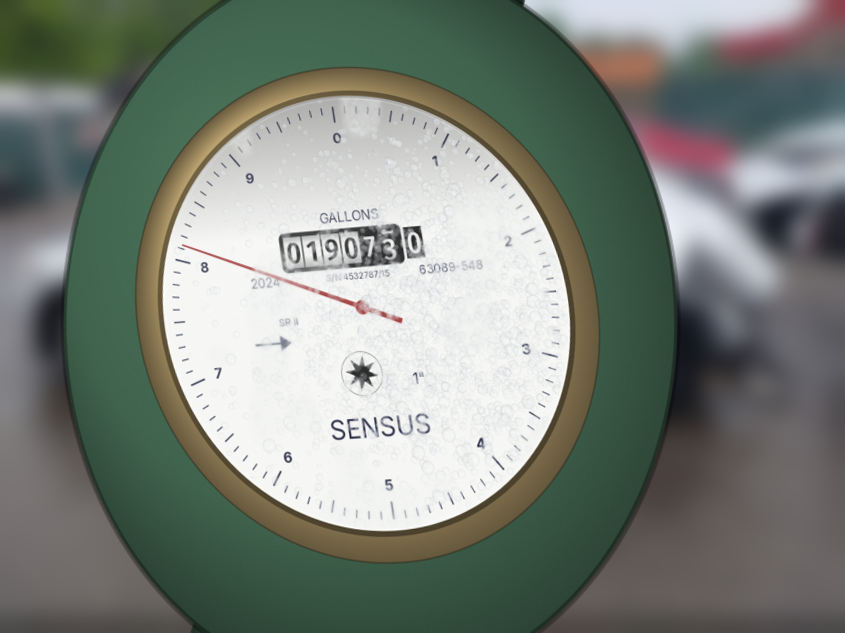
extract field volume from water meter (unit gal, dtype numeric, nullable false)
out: 190728.1 gal
